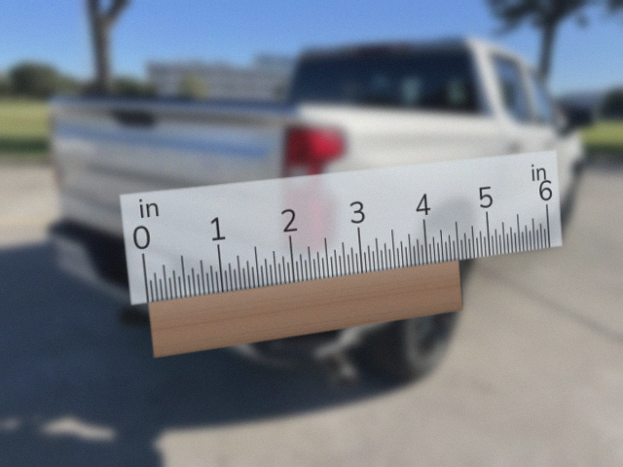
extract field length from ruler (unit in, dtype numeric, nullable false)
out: 4.5 in
